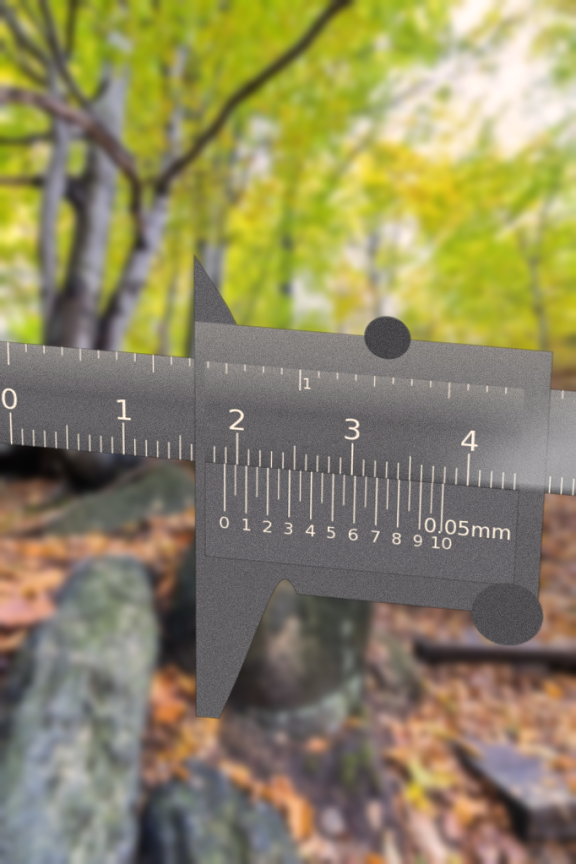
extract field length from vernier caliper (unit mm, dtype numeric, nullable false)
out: 18.9 mm
